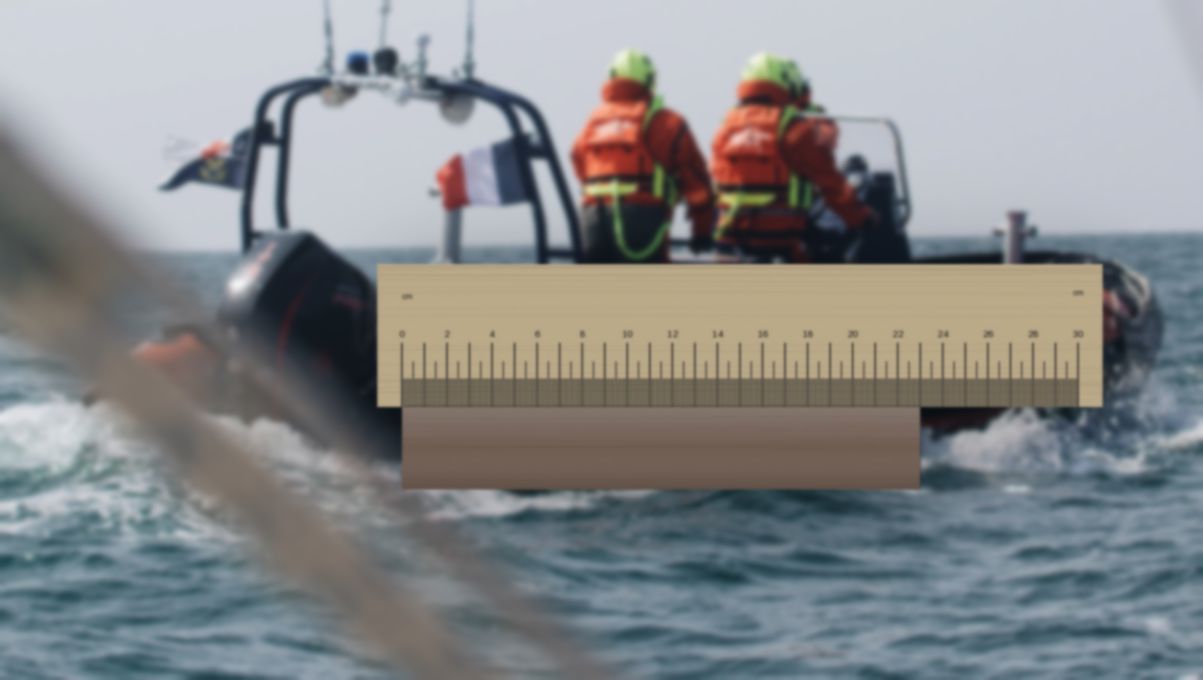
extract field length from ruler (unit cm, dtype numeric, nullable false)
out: 23 cm
